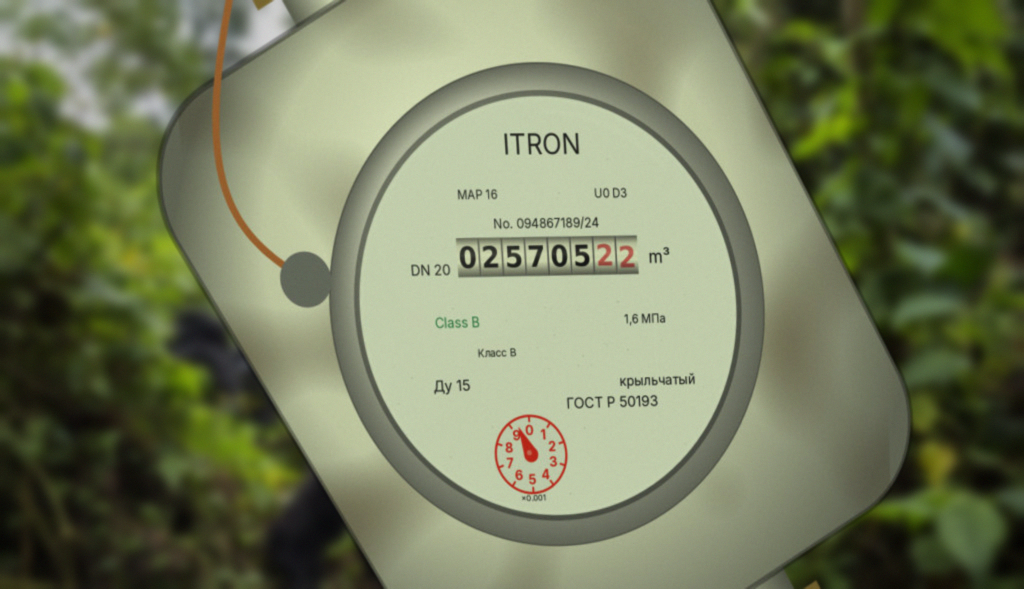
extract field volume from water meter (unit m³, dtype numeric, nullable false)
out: 25705.219 m³
